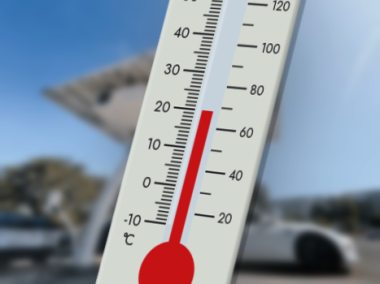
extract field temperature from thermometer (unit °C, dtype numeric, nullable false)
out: 20 °C
